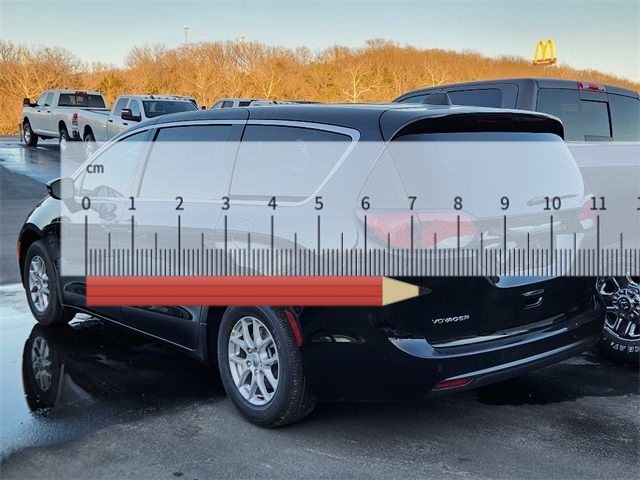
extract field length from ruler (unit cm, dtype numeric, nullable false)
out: 7.4 cm
